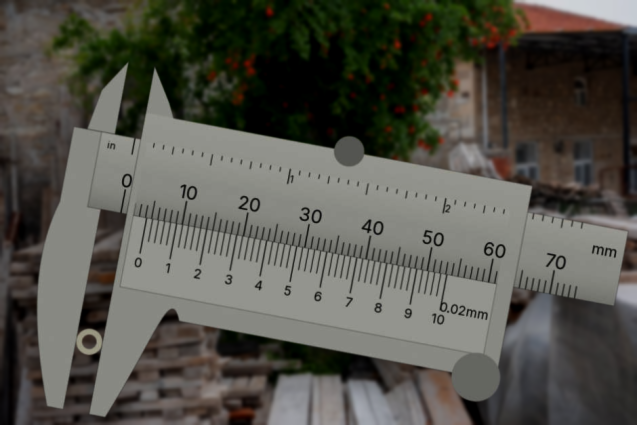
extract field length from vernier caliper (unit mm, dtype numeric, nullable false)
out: 4.2 mm
